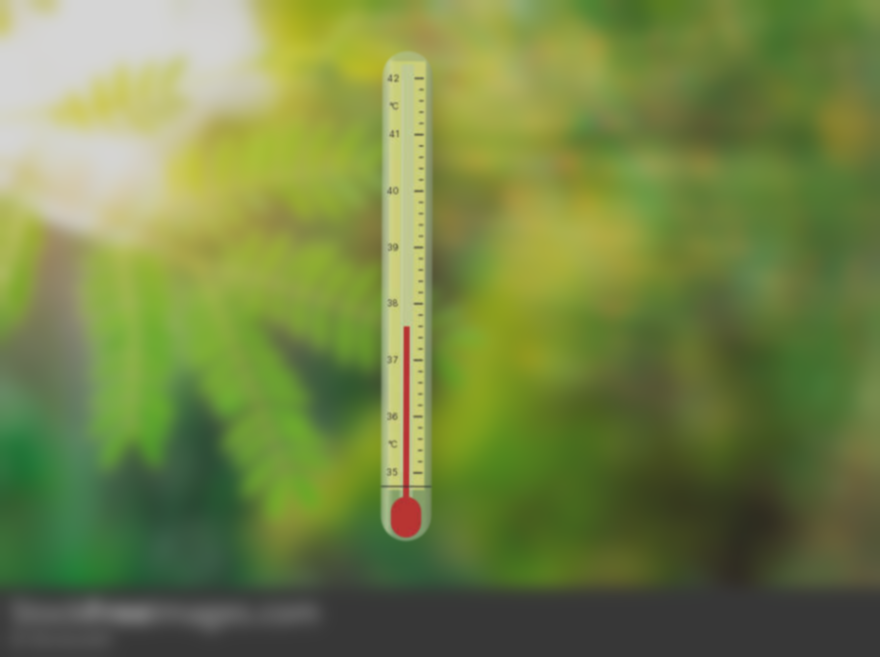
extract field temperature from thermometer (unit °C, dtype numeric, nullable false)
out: 37.6 °C
